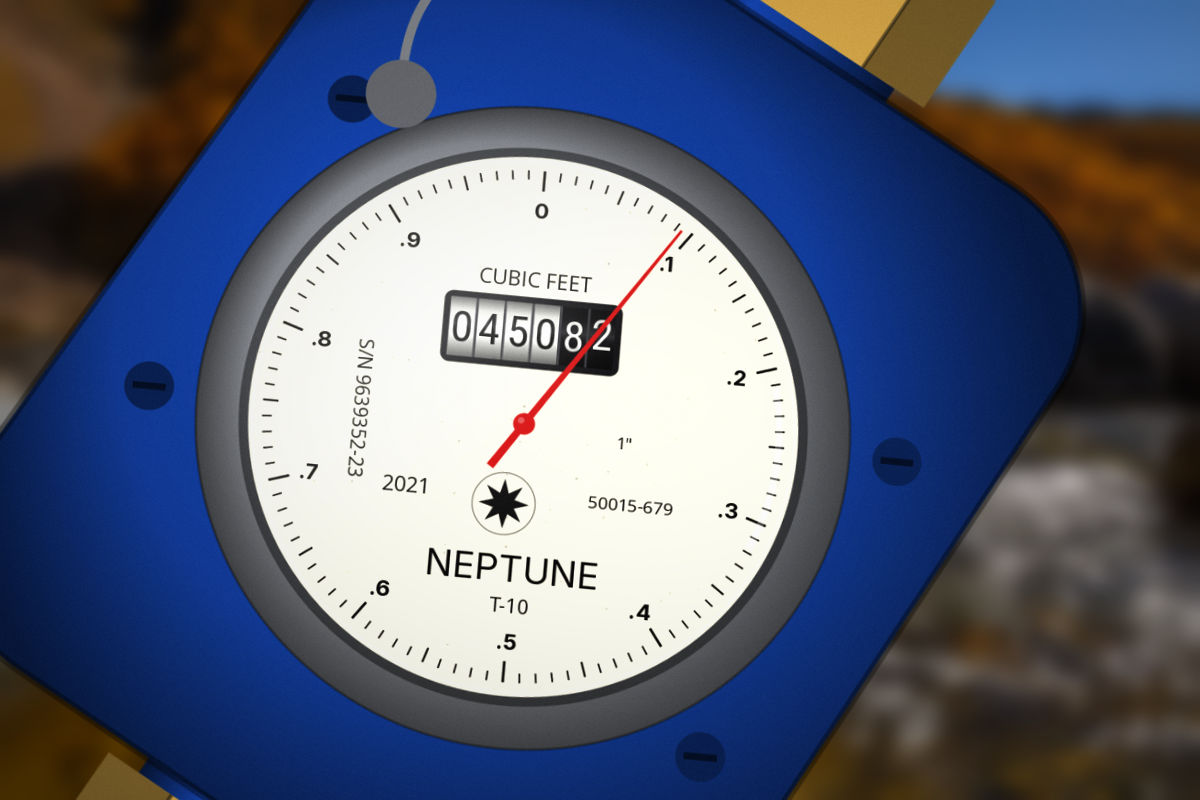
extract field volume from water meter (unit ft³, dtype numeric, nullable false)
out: 45082.09 ft³
